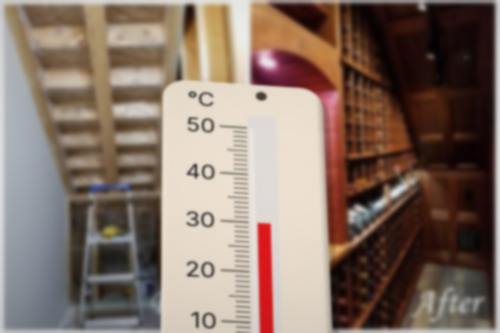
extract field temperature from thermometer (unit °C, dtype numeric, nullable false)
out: 30 °C
